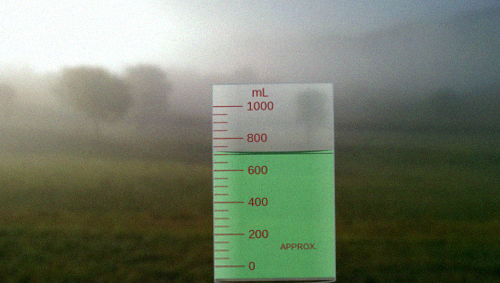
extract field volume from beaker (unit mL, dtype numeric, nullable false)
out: 700 mL
